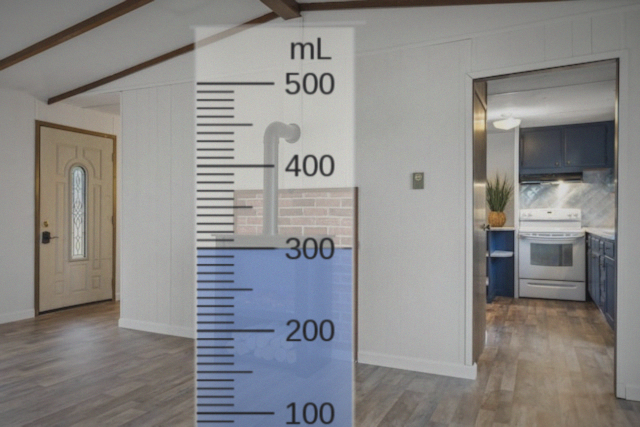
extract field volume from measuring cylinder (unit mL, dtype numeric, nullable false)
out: 300 mL
